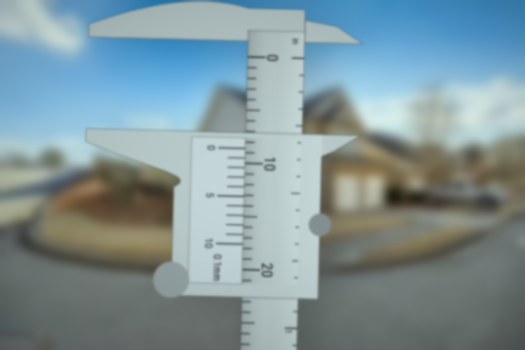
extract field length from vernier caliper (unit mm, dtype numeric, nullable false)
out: 8.6 mm
